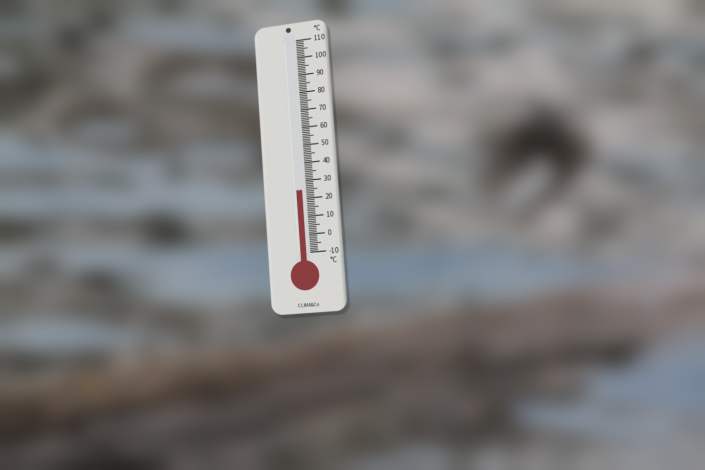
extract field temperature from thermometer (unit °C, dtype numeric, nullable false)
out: 25 °C
